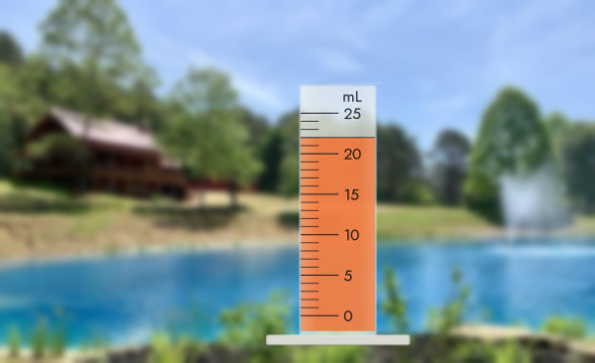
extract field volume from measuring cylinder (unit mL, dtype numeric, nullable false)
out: 22 mL
